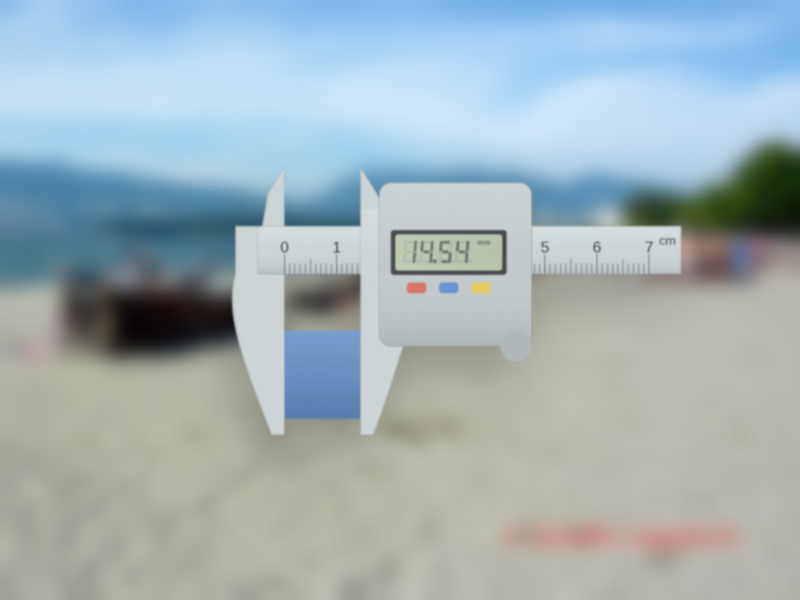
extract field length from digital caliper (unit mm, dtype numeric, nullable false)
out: 14.54 mm
